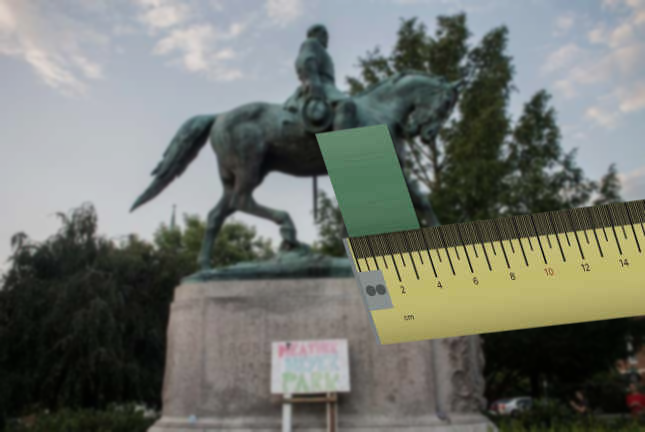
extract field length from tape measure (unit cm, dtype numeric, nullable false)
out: 4 cm
